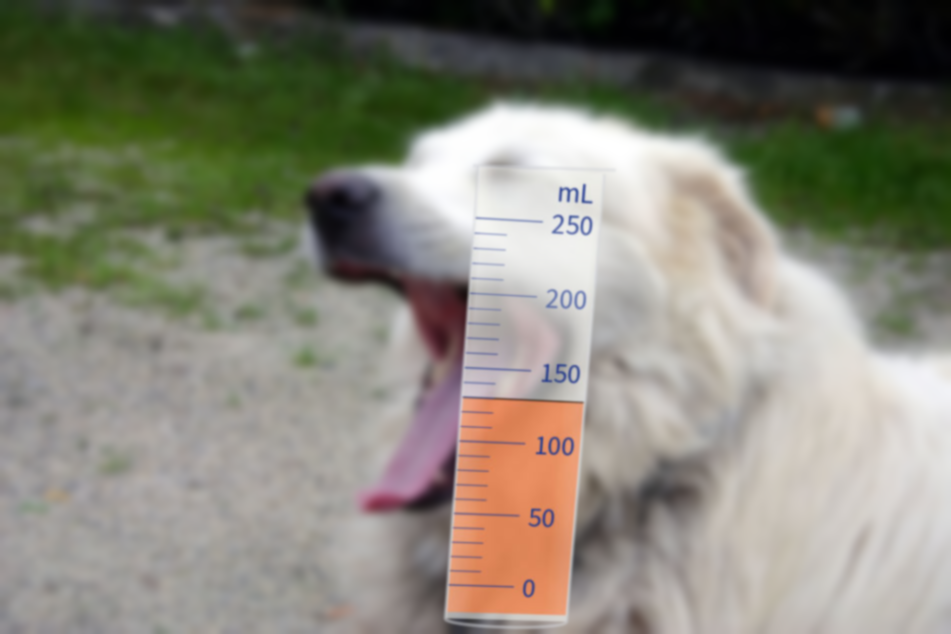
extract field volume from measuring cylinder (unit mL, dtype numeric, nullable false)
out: 130 mL
